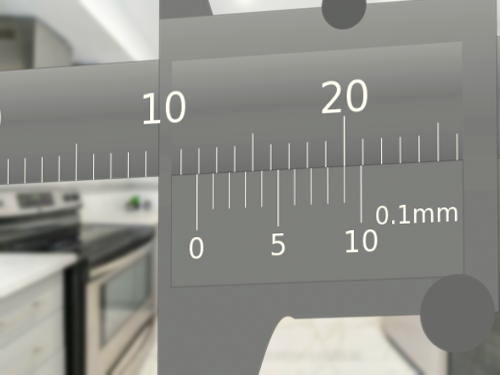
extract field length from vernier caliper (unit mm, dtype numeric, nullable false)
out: 11.9 mm
